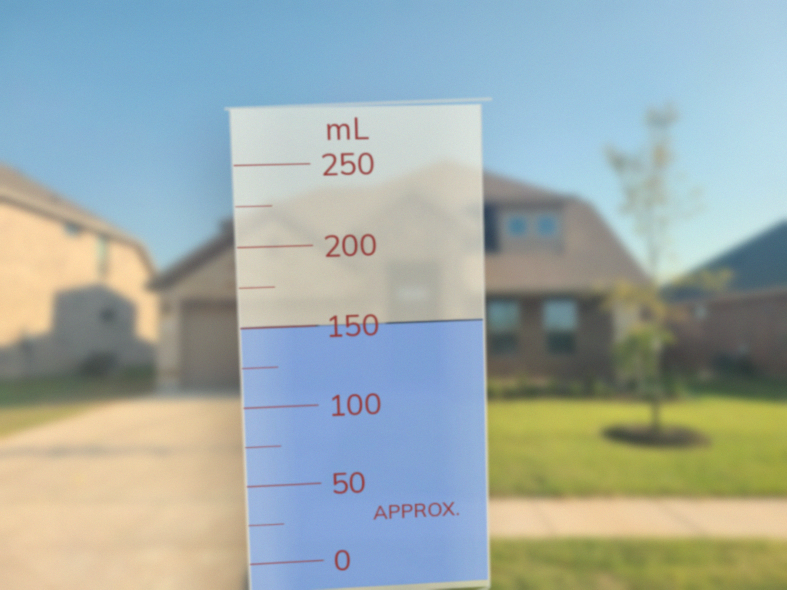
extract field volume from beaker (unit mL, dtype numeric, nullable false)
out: 150 mL
